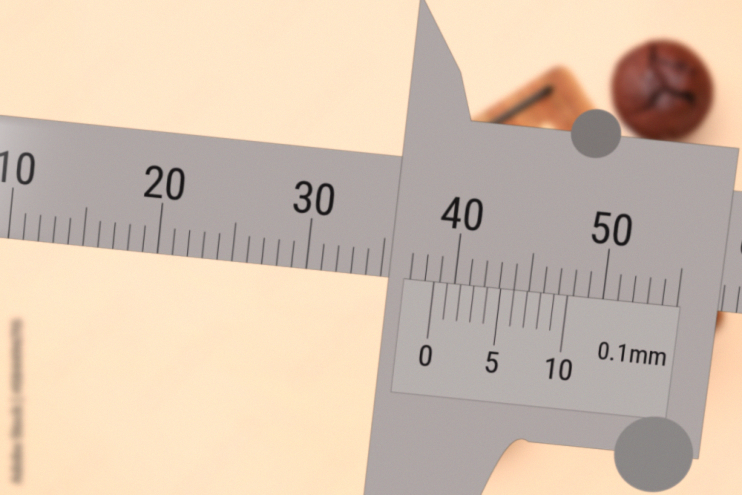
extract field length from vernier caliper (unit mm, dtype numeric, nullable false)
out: 38.6 mm
